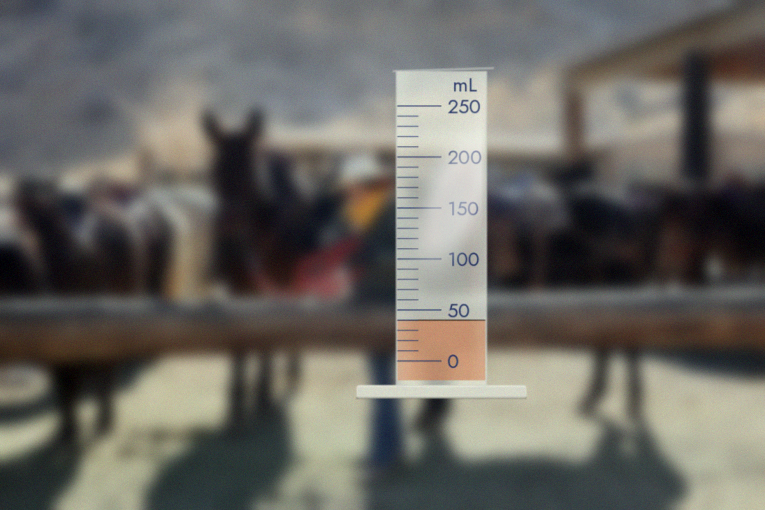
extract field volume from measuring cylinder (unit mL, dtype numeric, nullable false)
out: 40 mL
